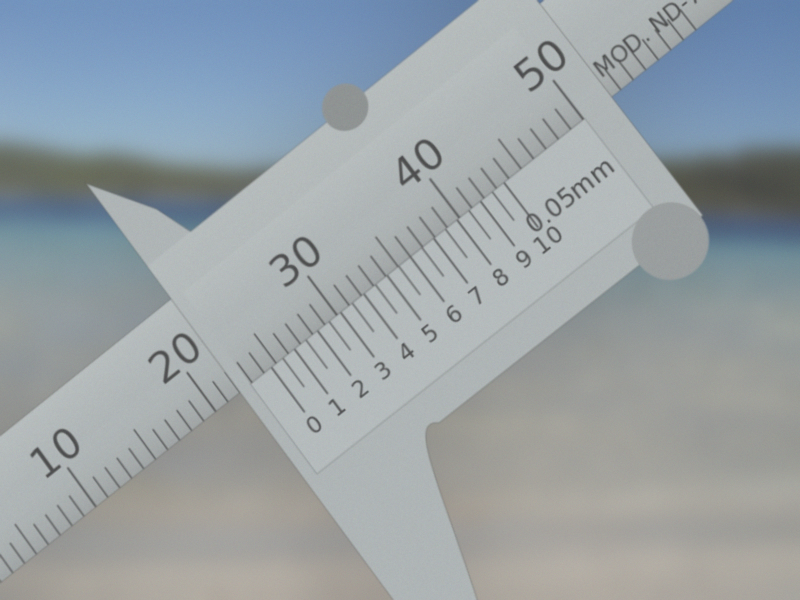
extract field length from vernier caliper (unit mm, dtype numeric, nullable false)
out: 24.6 mm
